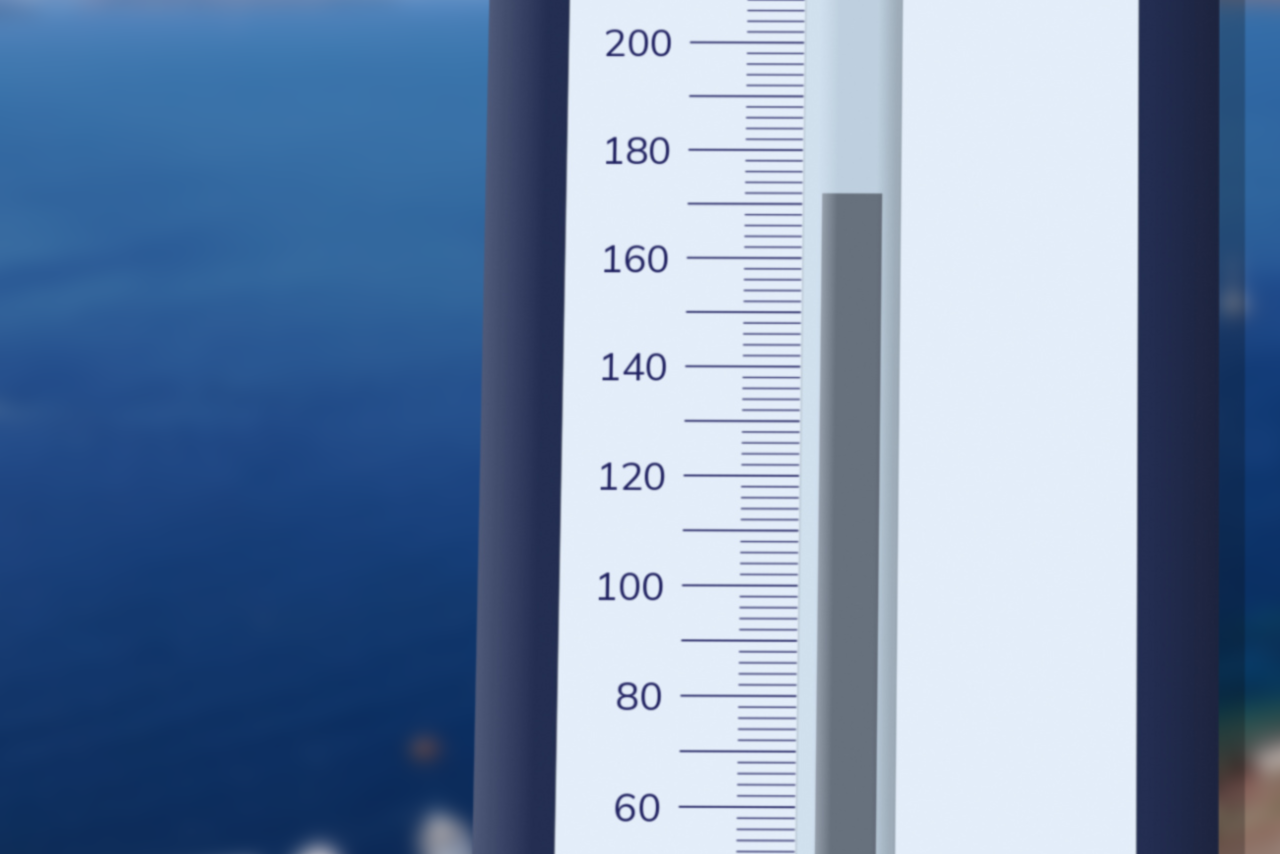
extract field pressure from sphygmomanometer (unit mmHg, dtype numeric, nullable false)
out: 172 mmHg
